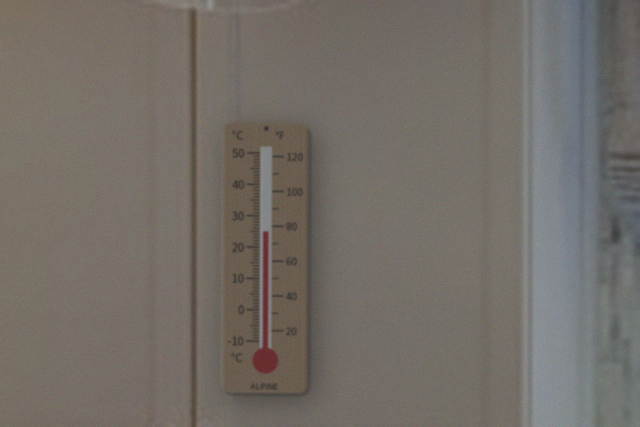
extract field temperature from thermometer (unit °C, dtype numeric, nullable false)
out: 25 °C
